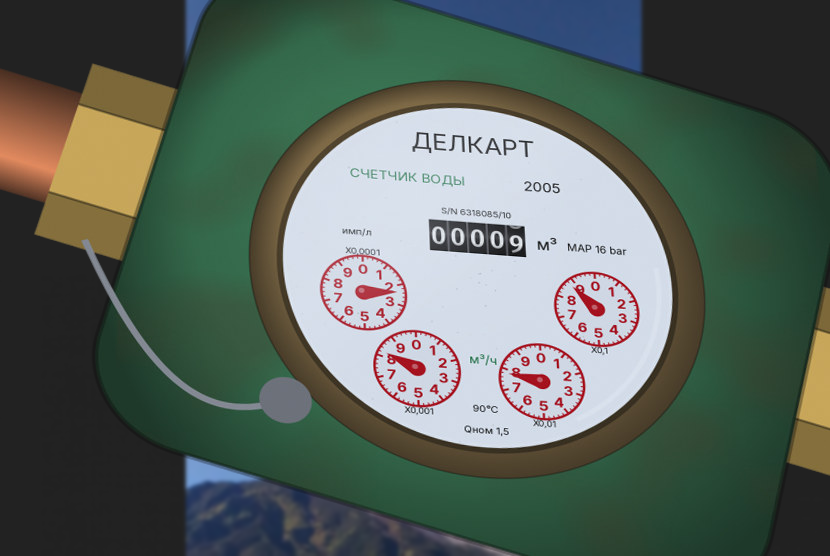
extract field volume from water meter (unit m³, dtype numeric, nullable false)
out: 8.8782 m³
